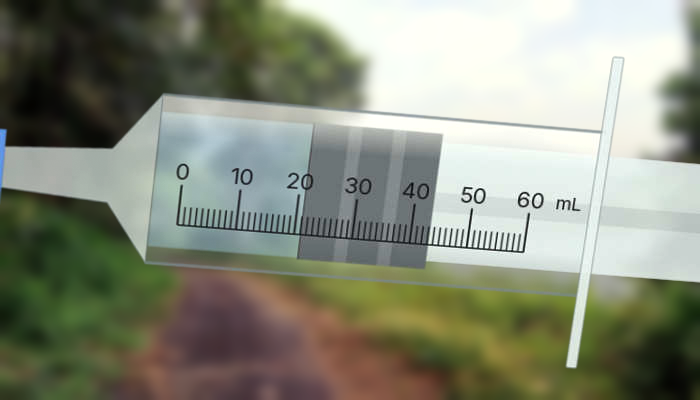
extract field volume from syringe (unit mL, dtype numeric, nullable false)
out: 21 mL
